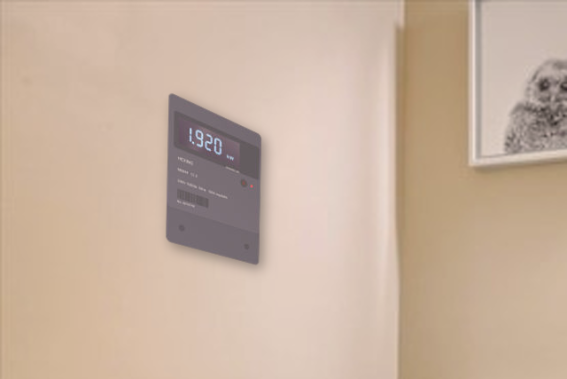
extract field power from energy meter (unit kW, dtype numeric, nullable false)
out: 1.920 kW
